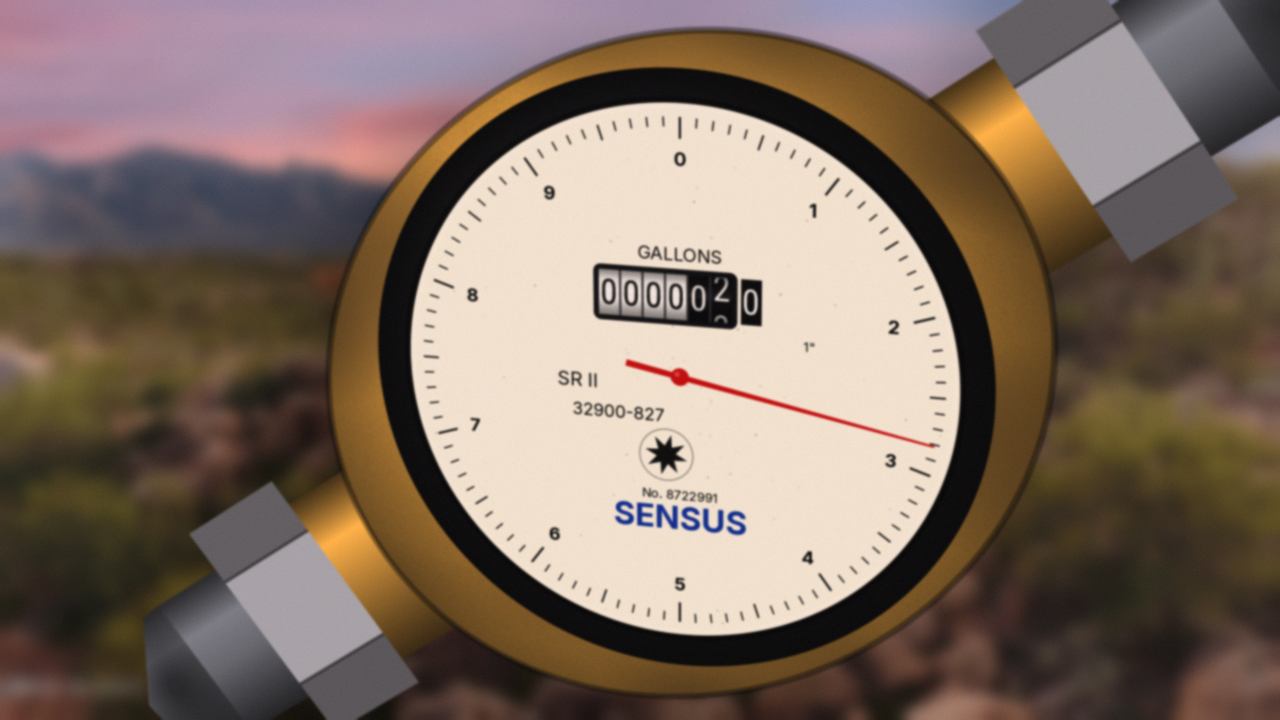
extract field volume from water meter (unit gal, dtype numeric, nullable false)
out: 22.8 gal
